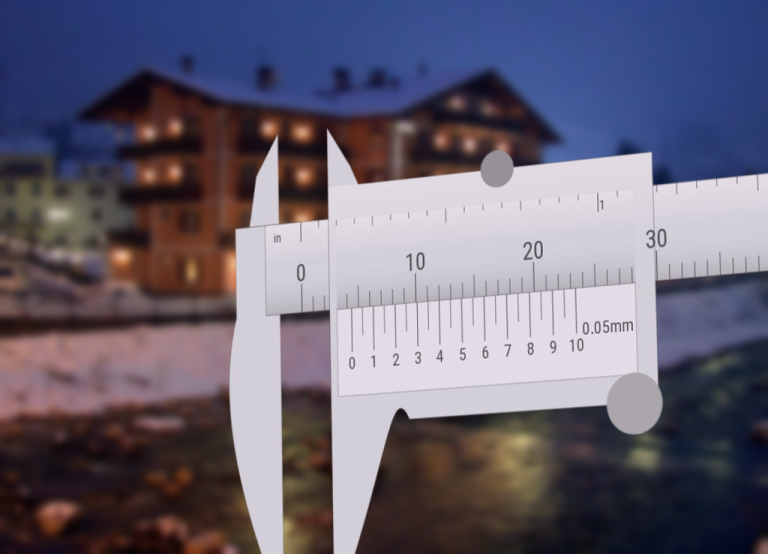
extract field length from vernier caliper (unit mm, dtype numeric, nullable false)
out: 4.4 mm
